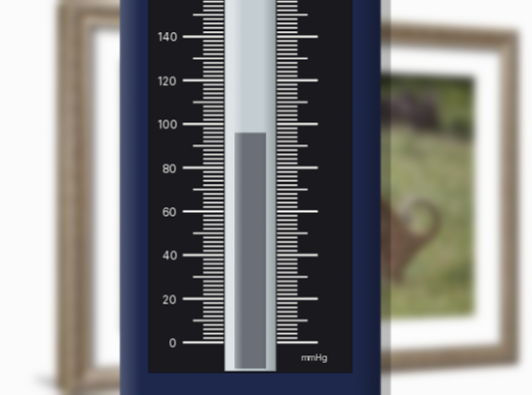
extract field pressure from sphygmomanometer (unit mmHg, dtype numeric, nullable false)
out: 96 mmHg
